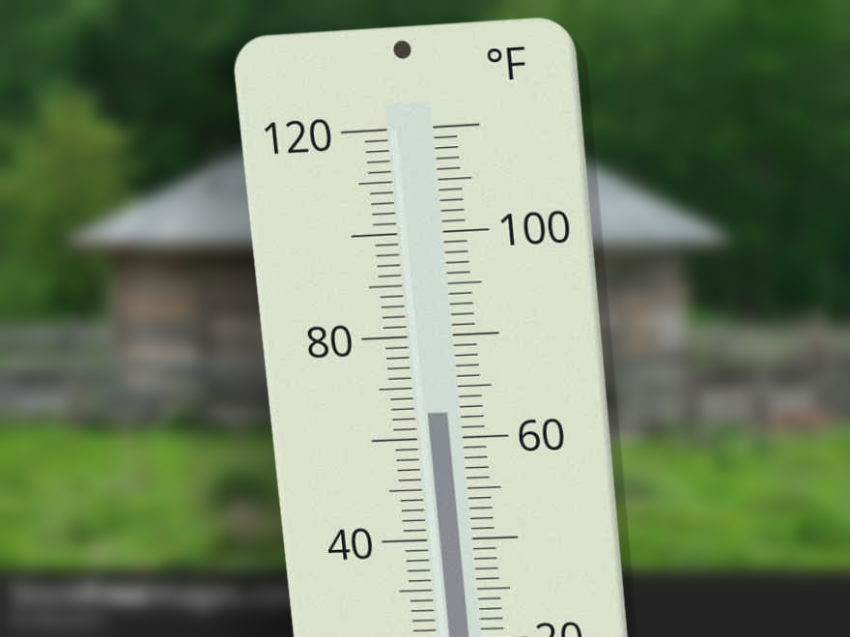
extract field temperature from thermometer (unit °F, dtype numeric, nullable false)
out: 65 °F
